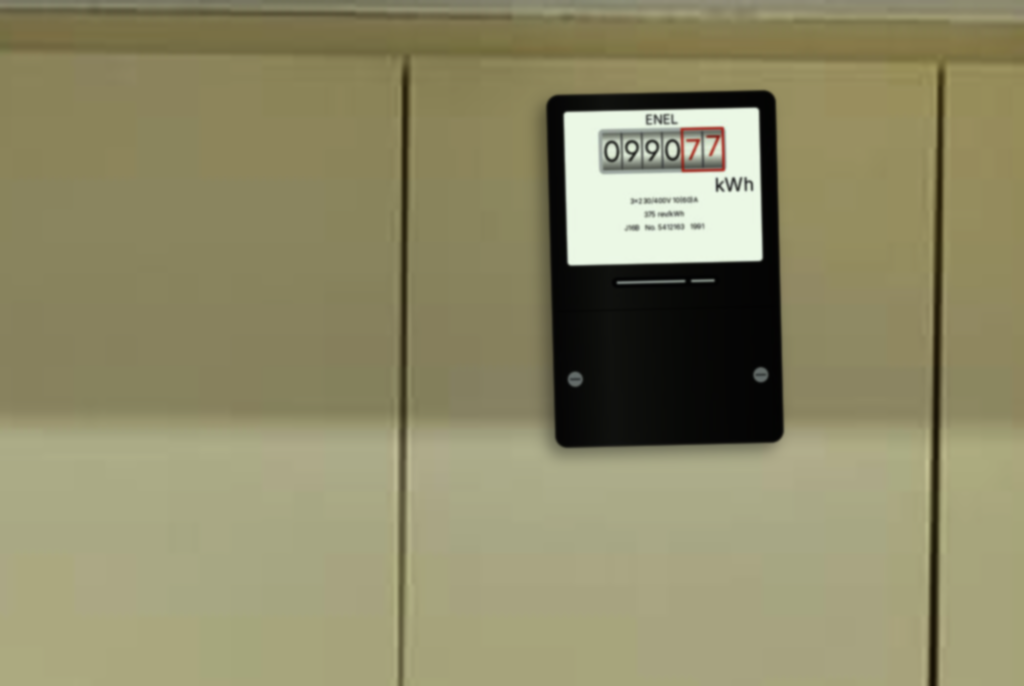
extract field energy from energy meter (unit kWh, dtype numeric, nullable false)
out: 990.77 kWh
